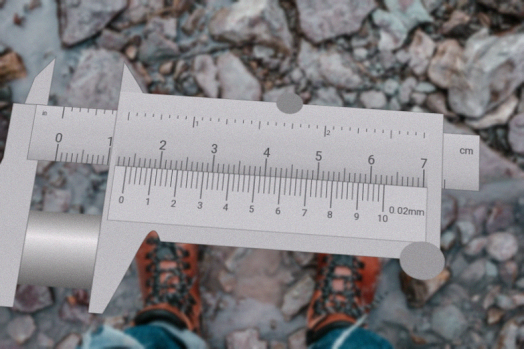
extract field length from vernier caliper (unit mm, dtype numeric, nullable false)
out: 13.6 mm
